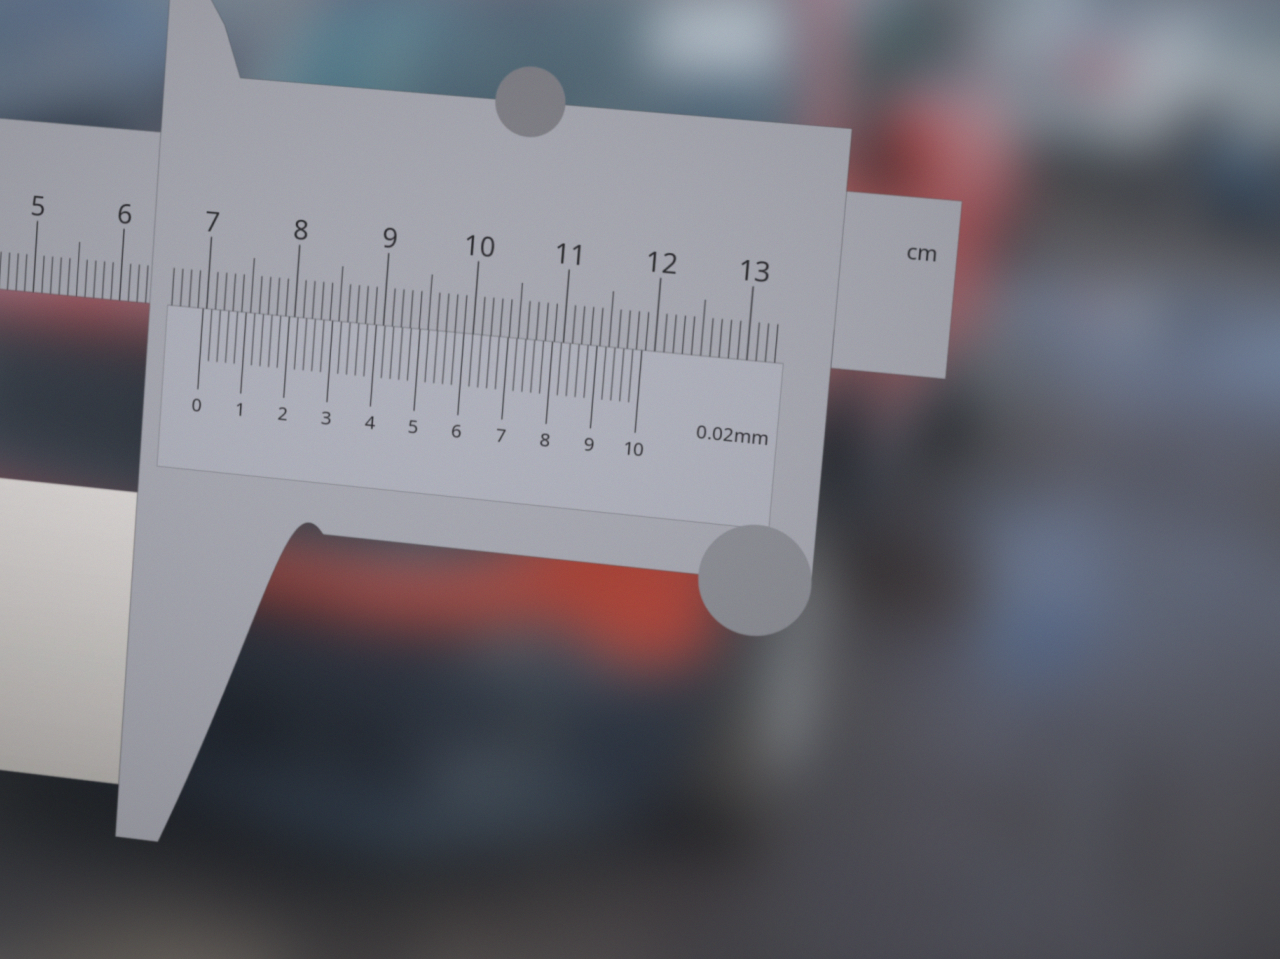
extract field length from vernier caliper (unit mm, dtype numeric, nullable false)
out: 69.6 mm
